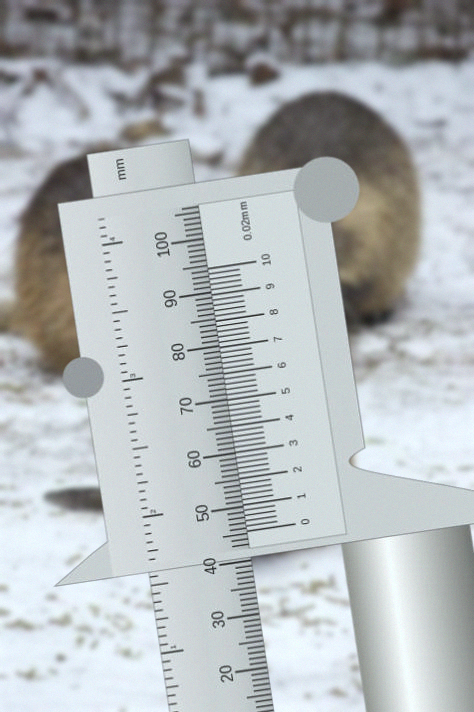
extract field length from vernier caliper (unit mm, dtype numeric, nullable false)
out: 45.4 mm
